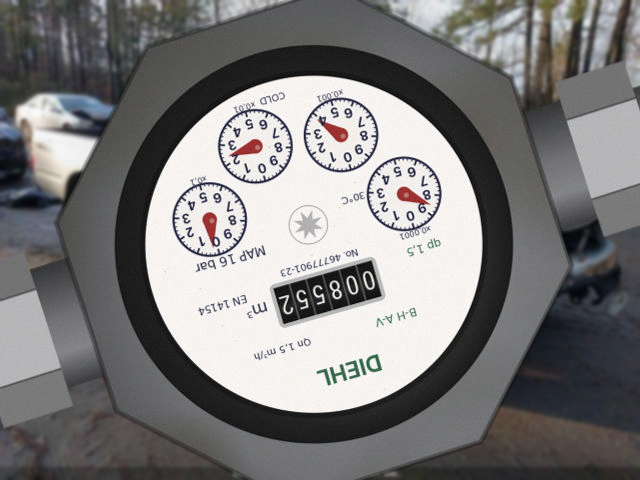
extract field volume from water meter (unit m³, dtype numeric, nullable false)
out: 8552.0238 m³
